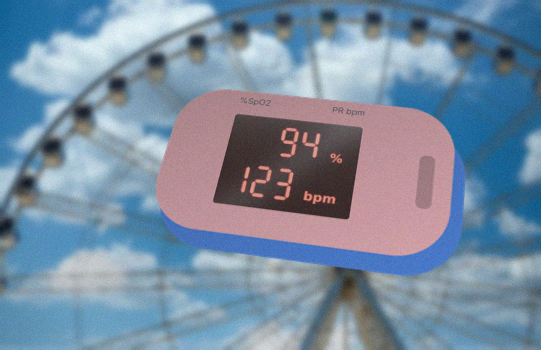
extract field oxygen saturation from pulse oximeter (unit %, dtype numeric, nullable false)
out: 94 %
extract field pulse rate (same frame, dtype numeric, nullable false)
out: 123 bpm
